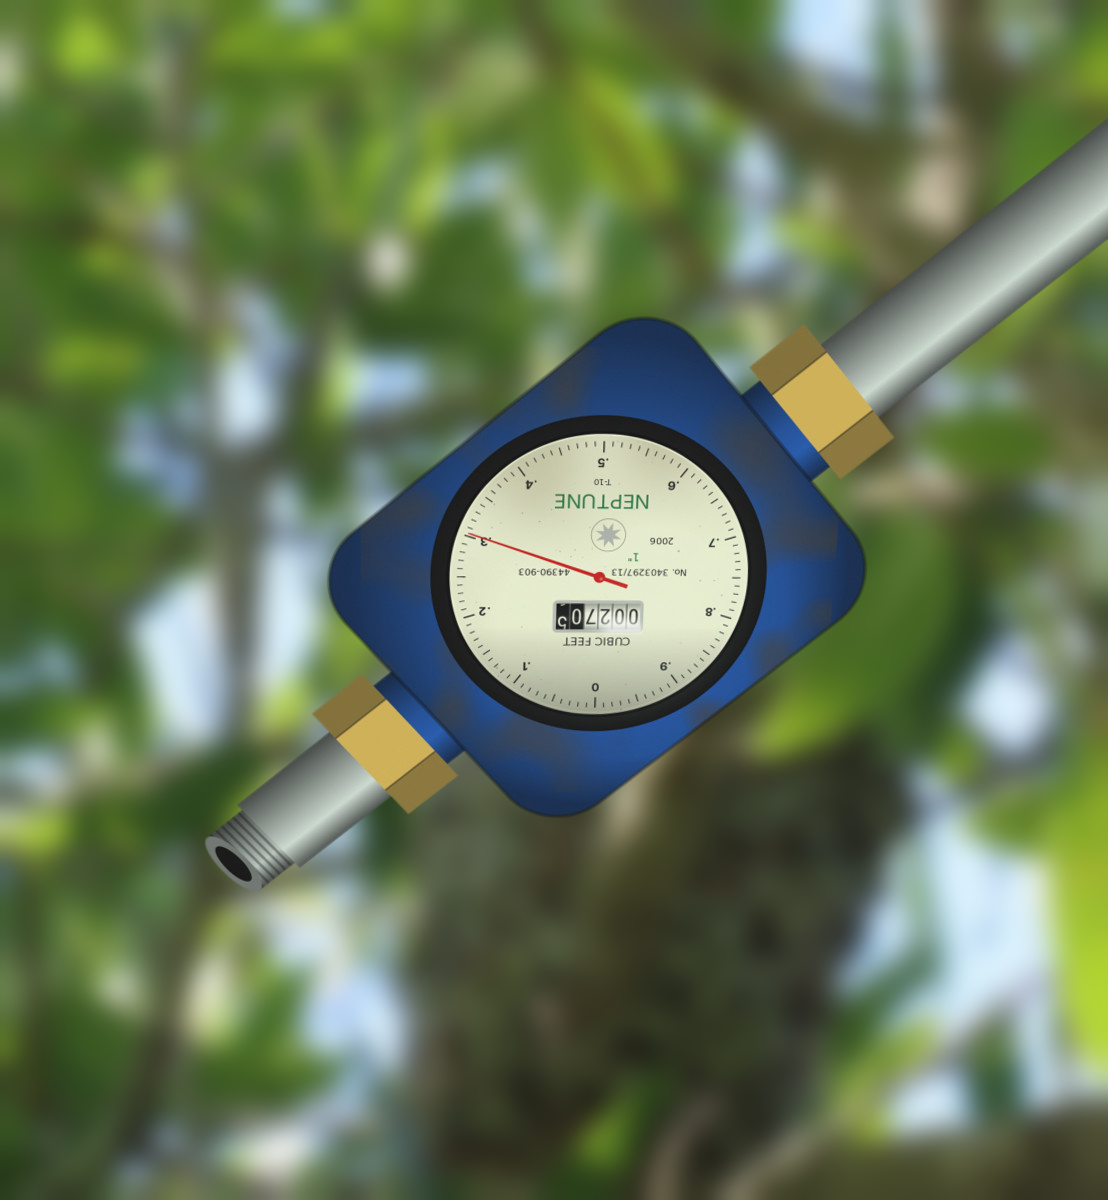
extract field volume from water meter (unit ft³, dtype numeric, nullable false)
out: 2705.30 ft³
